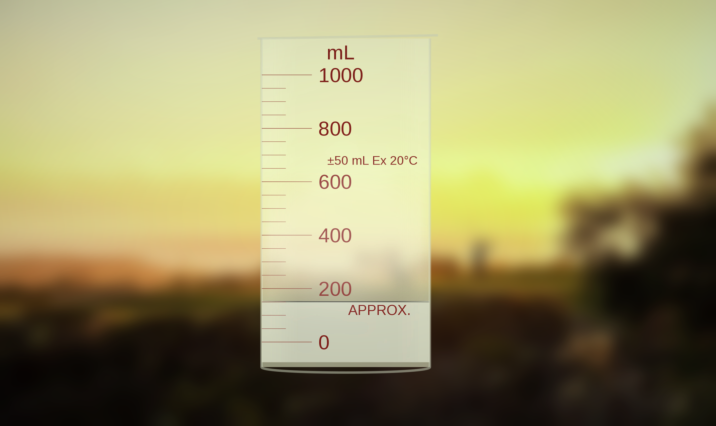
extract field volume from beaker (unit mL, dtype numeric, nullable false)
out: 150 mL
